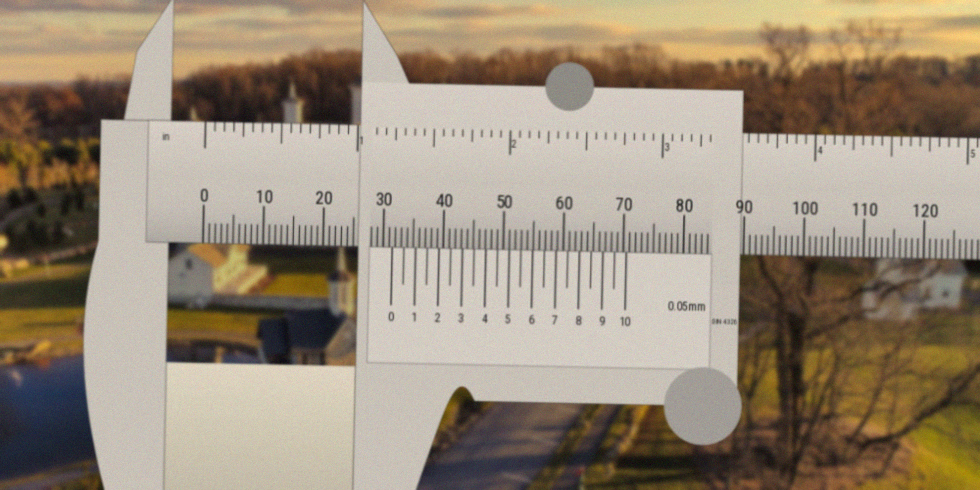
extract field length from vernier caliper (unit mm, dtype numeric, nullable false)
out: 31.5 mm
